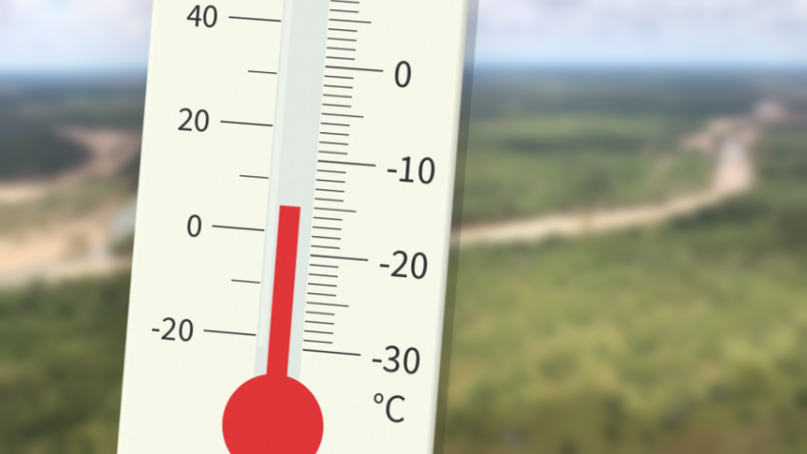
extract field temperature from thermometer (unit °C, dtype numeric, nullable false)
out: -15 °C
